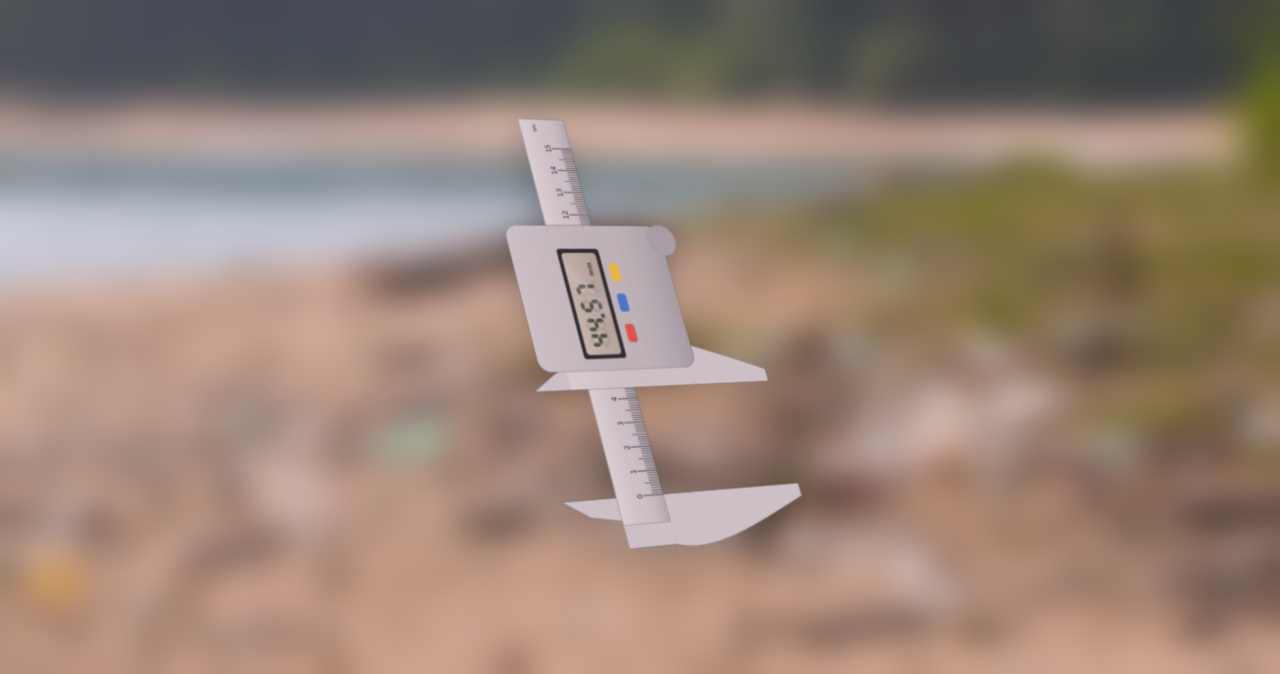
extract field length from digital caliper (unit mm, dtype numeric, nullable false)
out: 44.57 mm
